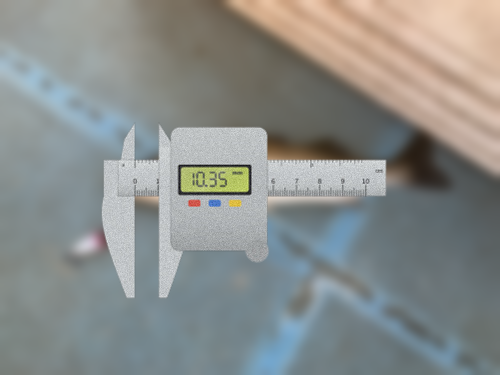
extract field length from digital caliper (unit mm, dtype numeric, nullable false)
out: 10.35 mm
